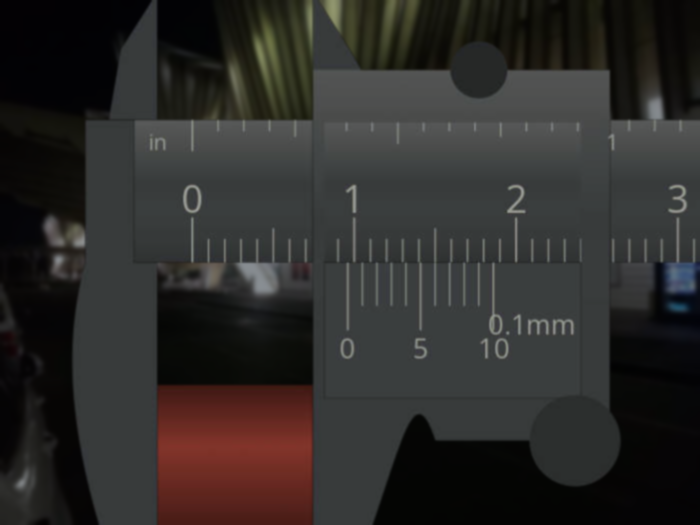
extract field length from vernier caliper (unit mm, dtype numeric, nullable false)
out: 9.6 mm
